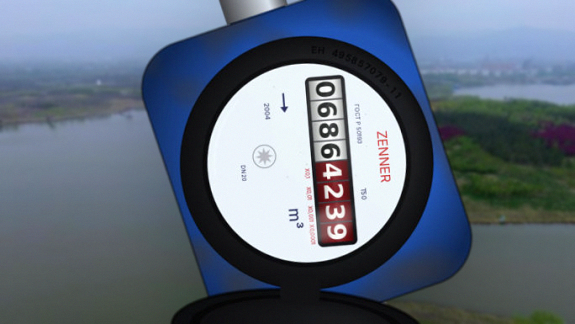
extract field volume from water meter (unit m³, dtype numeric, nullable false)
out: 686.4239 m³
